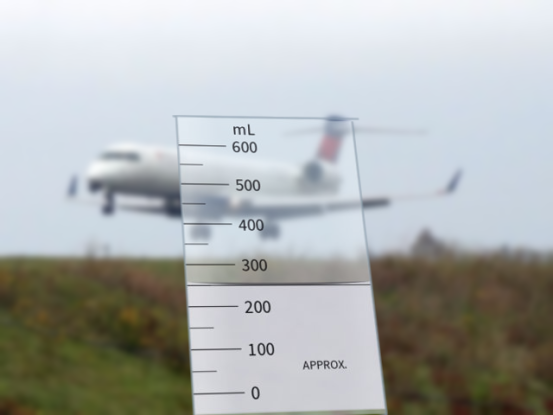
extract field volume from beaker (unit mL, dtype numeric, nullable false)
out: 250 mL
